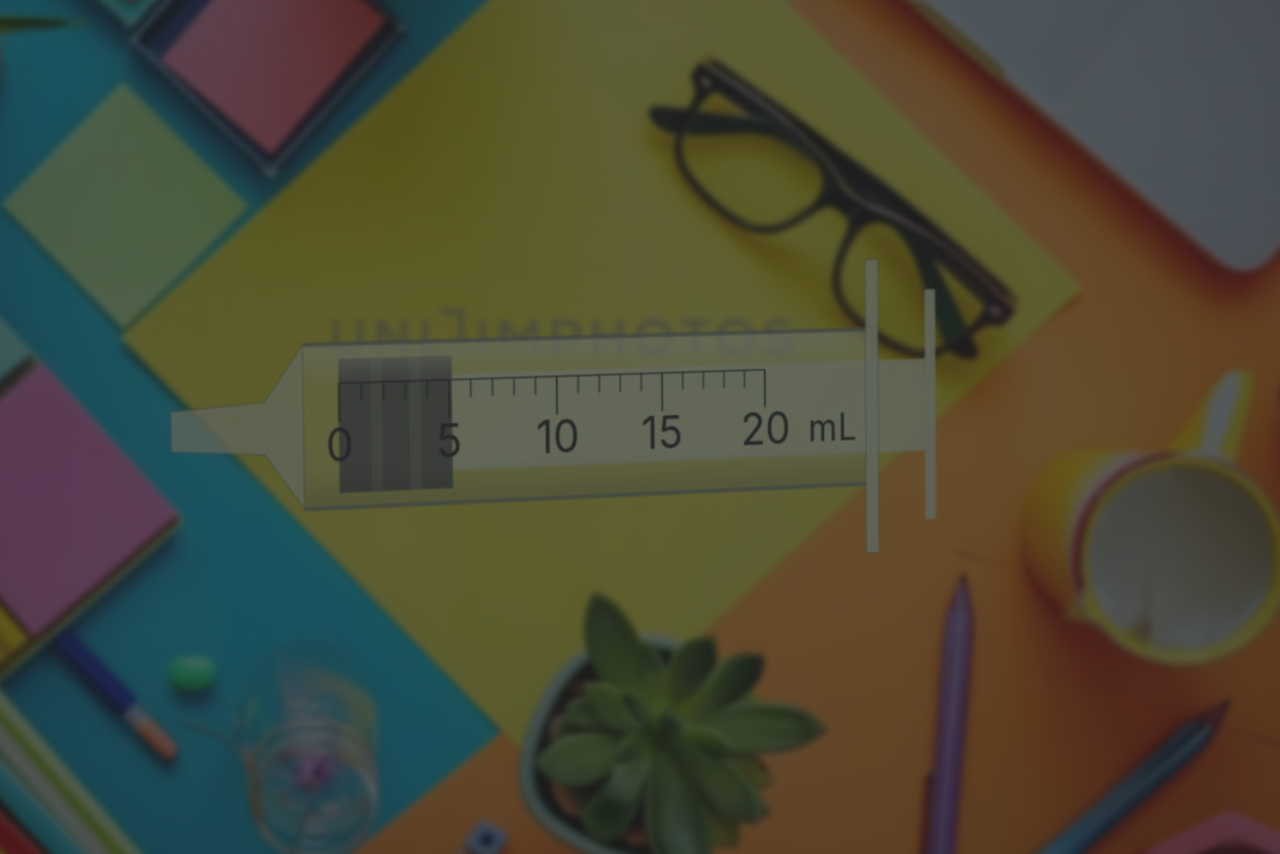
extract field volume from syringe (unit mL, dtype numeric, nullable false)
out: 0 mL
